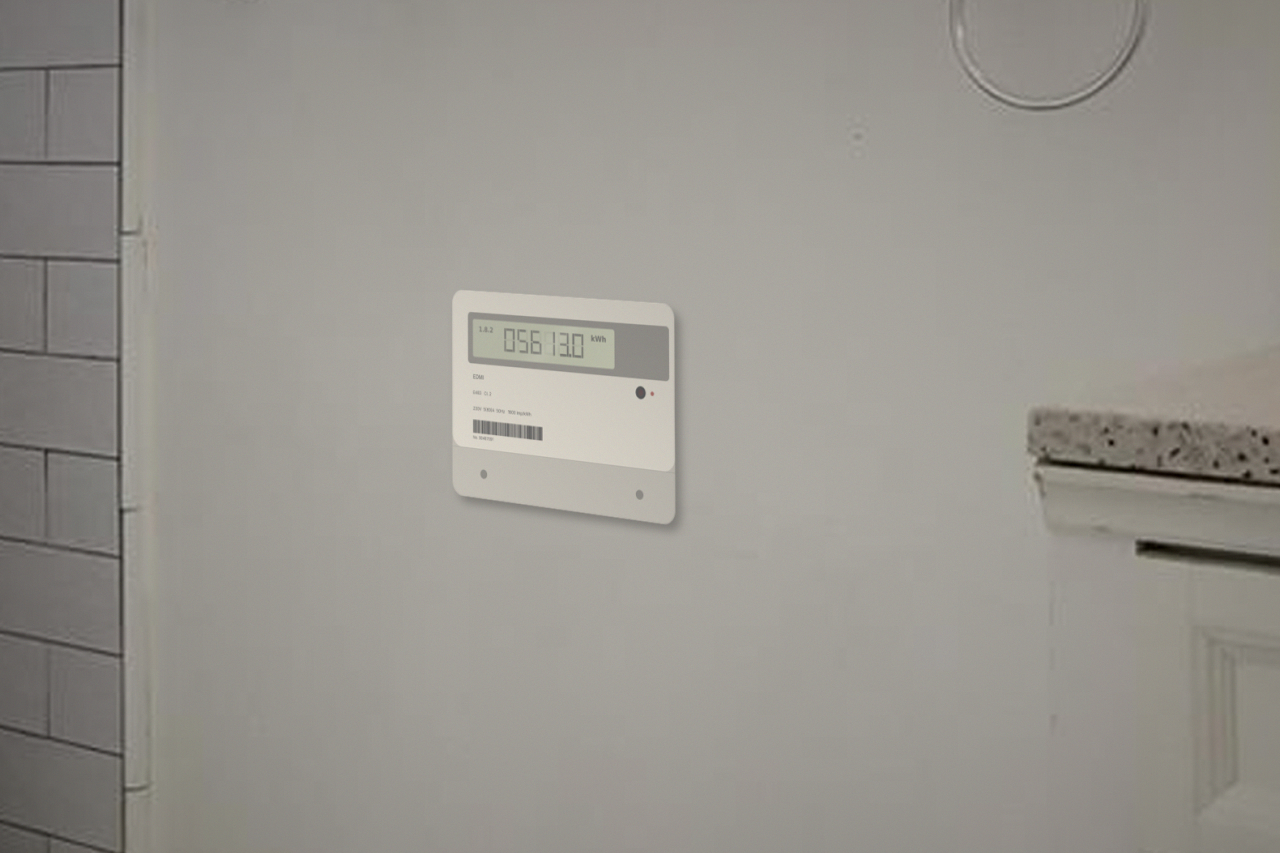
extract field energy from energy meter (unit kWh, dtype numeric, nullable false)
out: 5613.0 kWh
